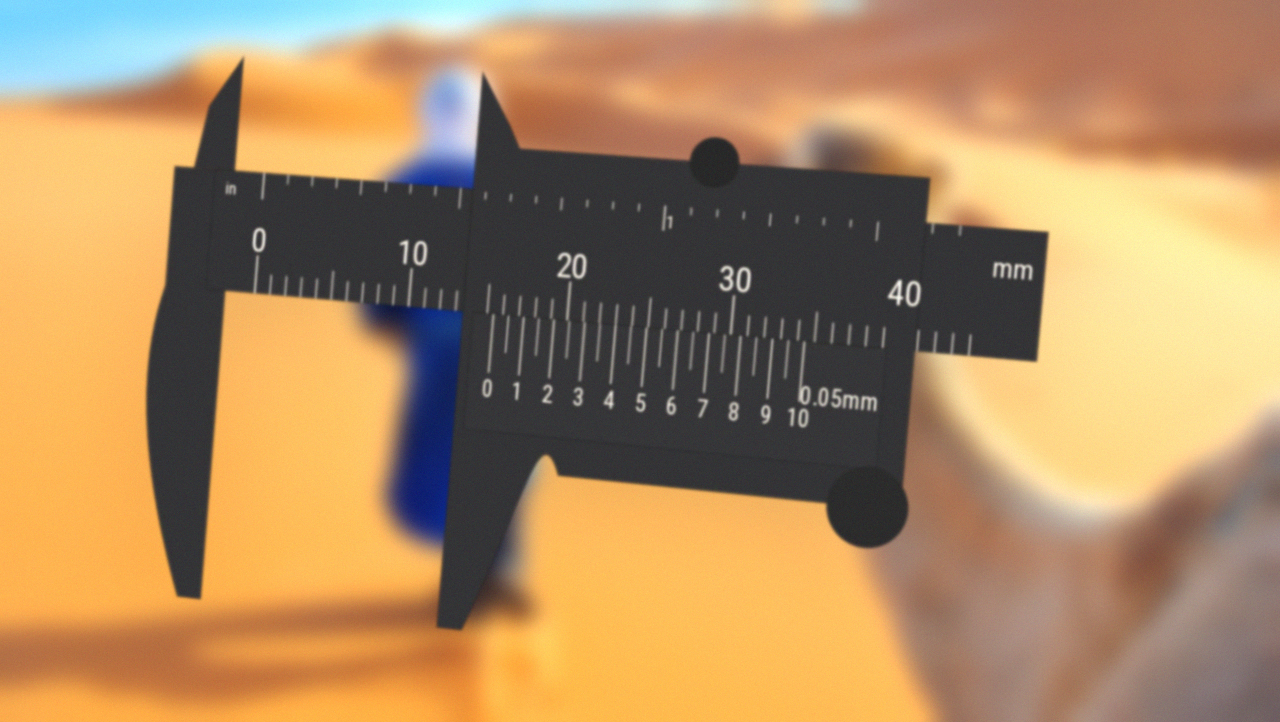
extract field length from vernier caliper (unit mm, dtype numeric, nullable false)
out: 15.4 mm
